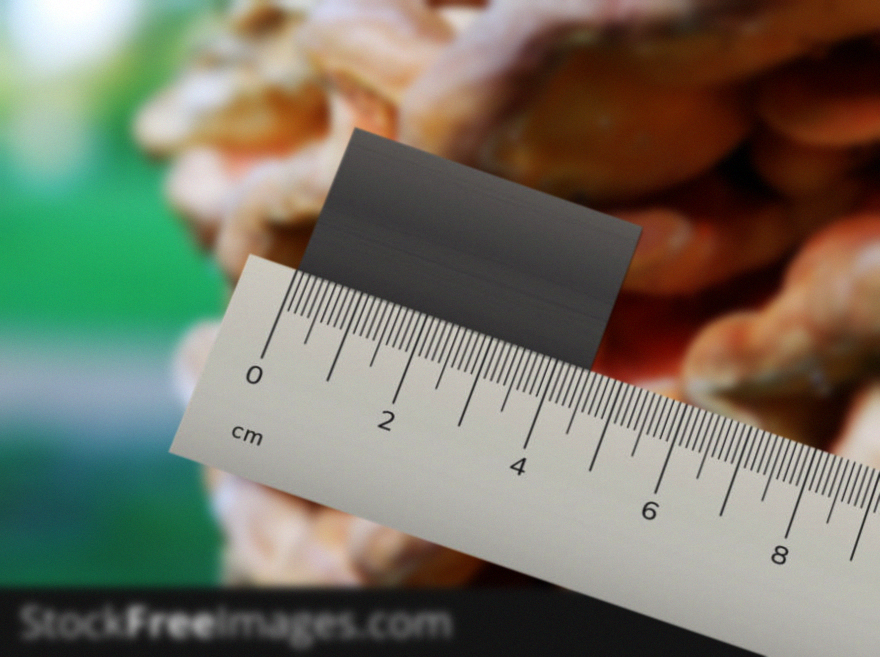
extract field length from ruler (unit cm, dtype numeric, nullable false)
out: 4.5 cm
